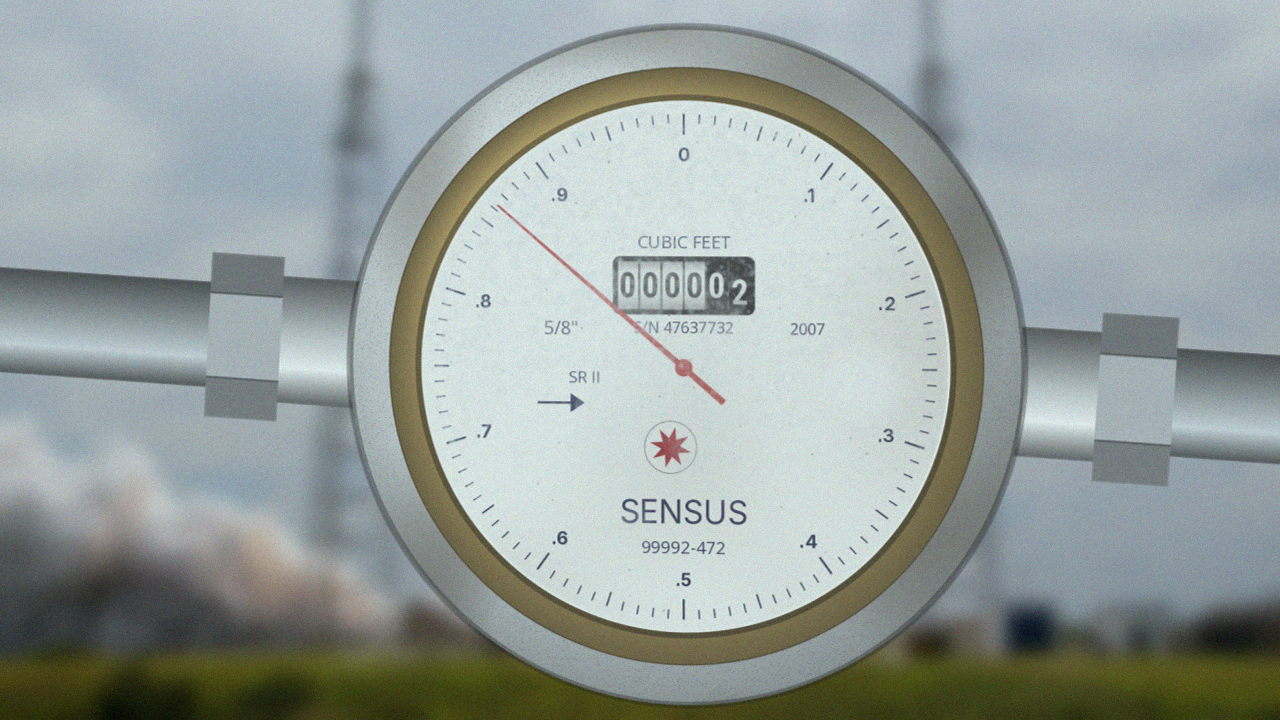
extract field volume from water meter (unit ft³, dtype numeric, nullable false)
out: 1.86 ft³
